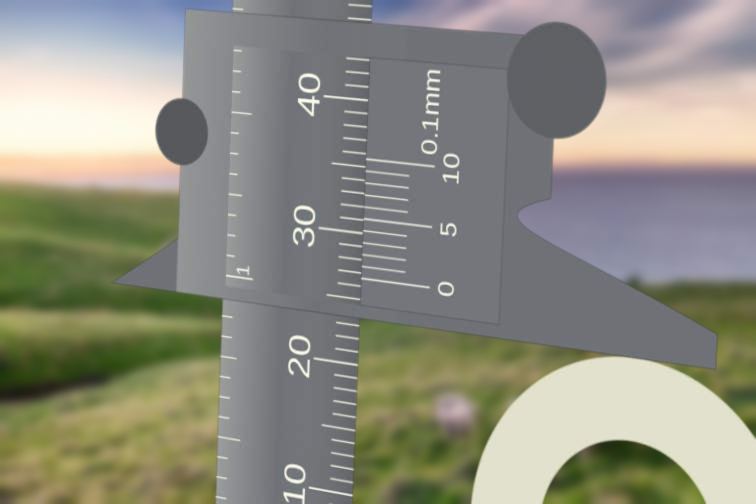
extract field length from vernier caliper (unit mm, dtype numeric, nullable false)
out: 26.6 mm
